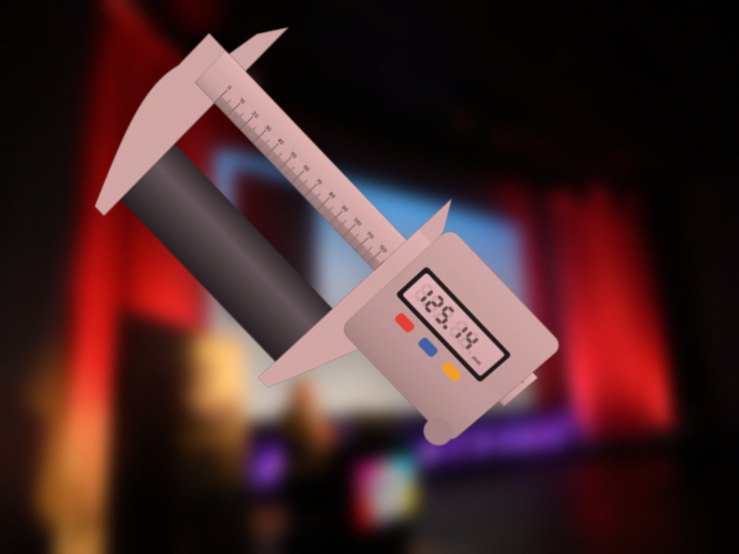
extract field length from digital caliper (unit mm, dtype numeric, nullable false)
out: 125.14 mm
